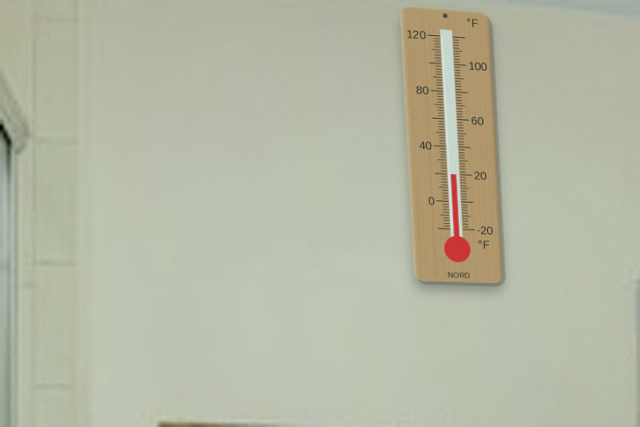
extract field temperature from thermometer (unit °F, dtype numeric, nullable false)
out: 20 °F
